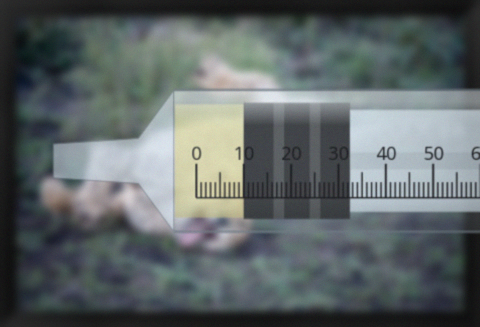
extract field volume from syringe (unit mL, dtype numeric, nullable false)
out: 10 mL
